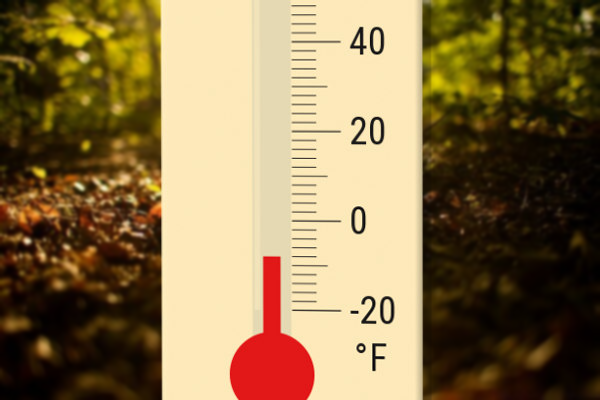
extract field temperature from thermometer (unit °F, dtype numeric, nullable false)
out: -8 °F
